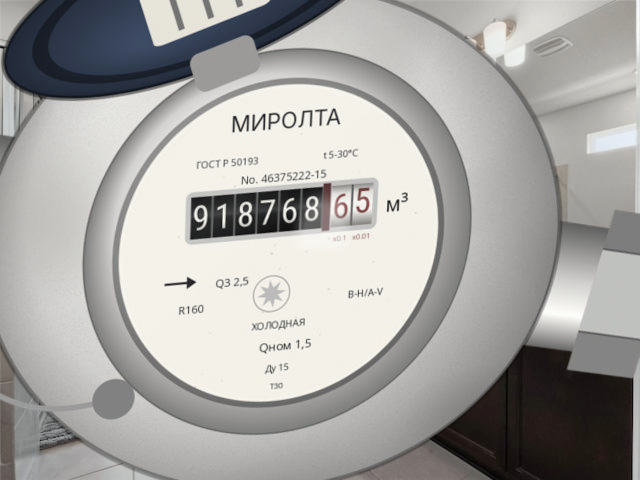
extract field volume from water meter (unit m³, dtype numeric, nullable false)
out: 918768.65 m³
